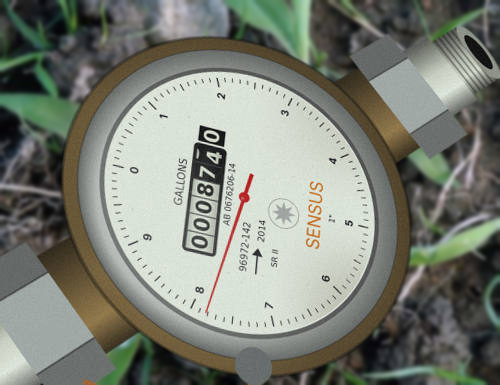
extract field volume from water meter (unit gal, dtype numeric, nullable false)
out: 8737.8 gal
